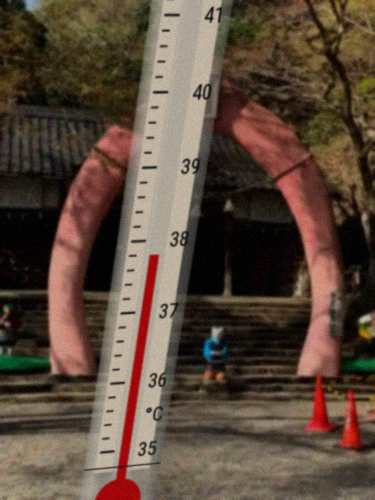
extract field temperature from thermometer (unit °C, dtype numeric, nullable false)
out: 37.8 °C
